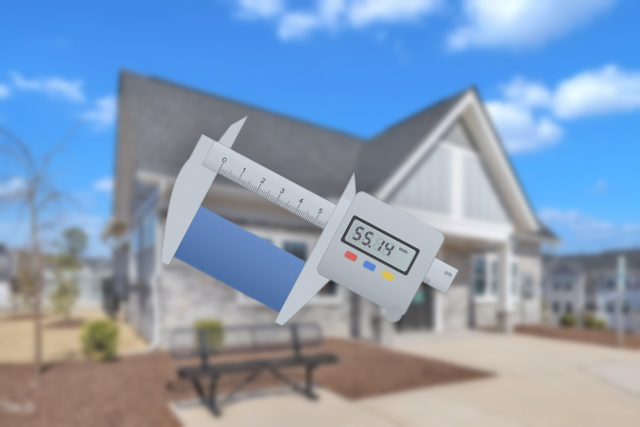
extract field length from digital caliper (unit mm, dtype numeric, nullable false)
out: 55.14 mm
